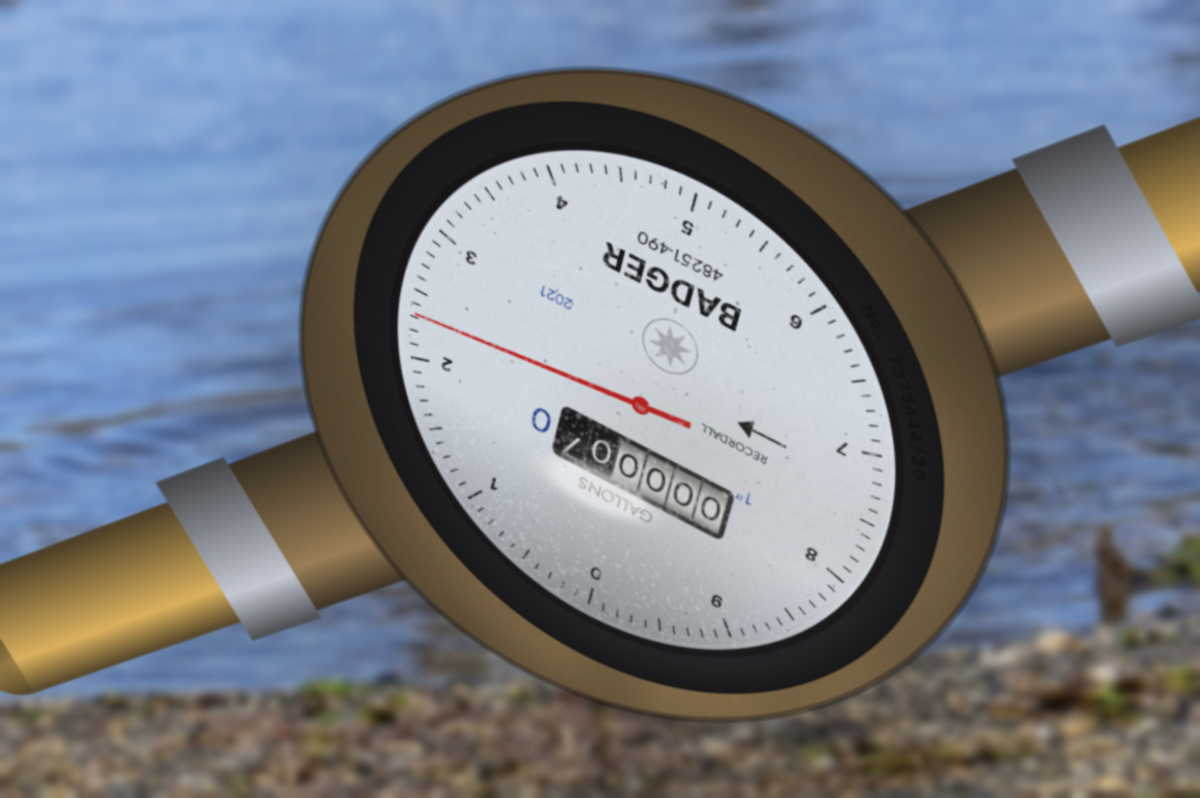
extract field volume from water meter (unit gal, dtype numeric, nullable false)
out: 72.3 gal
